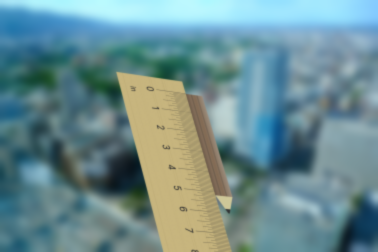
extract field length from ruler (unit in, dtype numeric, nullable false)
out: 6 in
